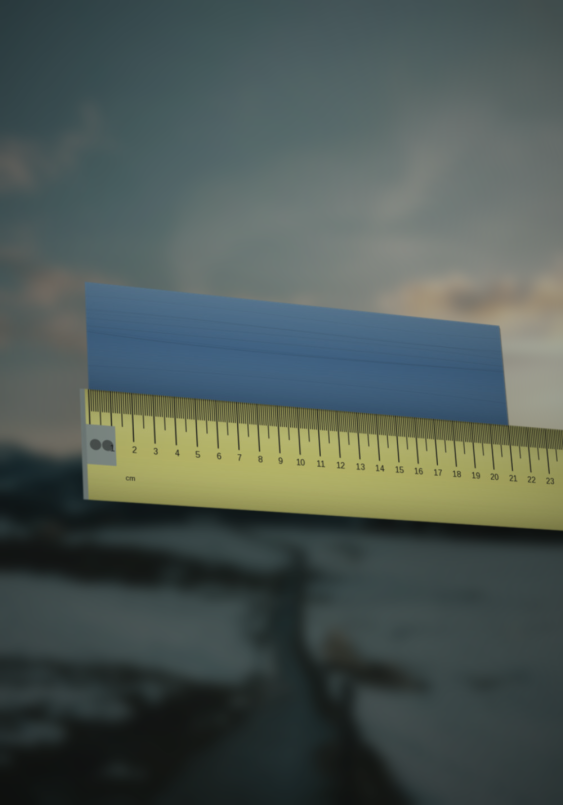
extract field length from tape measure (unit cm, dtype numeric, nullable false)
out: 21 cm
